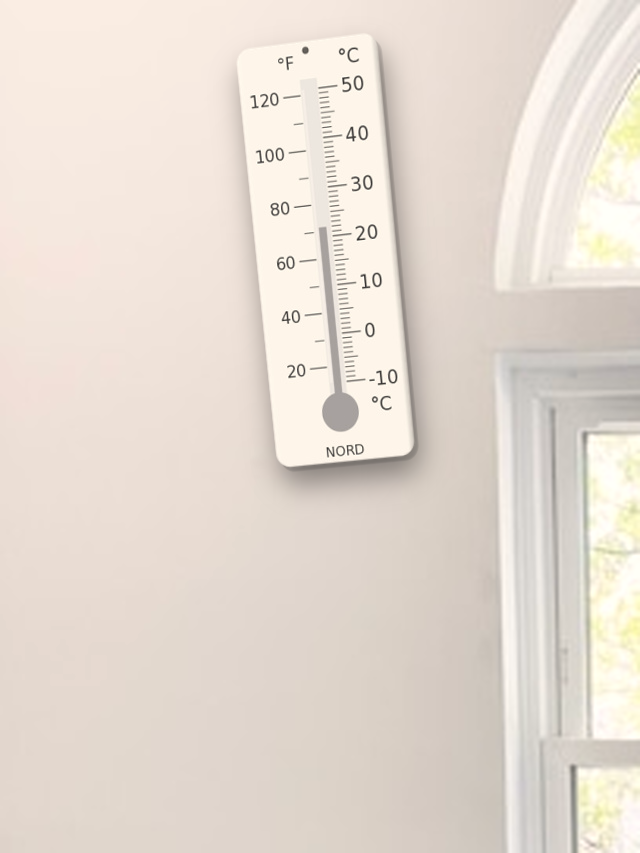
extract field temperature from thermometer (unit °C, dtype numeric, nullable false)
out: 22 °C
